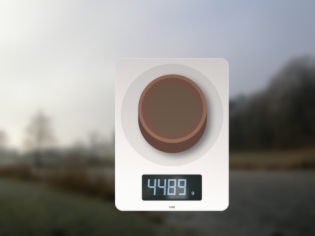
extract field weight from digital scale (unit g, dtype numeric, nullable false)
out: 4489 g
